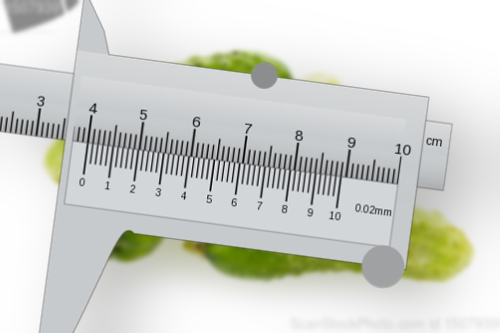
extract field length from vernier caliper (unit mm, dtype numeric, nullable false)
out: 40.0 mm
